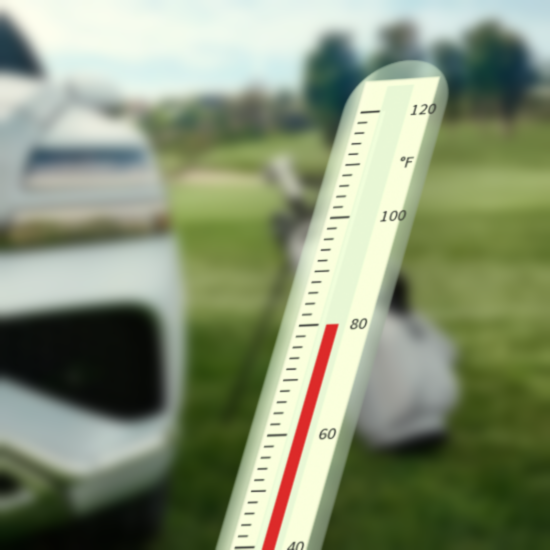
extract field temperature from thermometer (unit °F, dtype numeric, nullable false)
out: 80 °F
